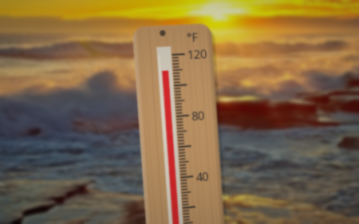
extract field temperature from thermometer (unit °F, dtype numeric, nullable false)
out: 110 °F
